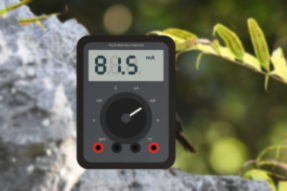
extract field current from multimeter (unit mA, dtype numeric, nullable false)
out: 81.5 mA
